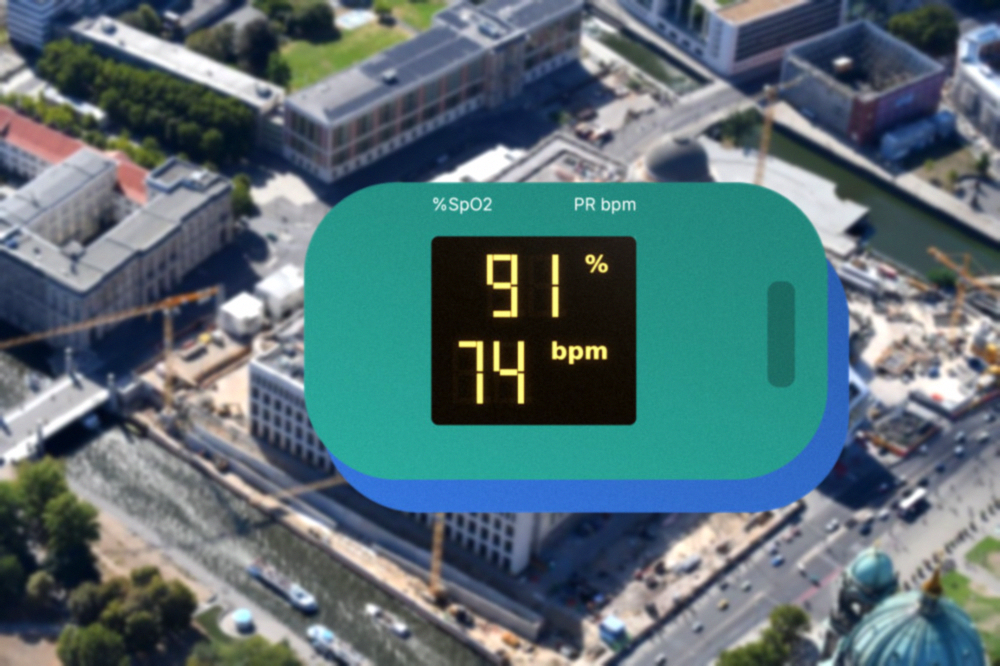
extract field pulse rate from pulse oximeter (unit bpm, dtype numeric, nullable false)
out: 74 bpm
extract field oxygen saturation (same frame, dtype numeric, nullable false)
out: 91 %
